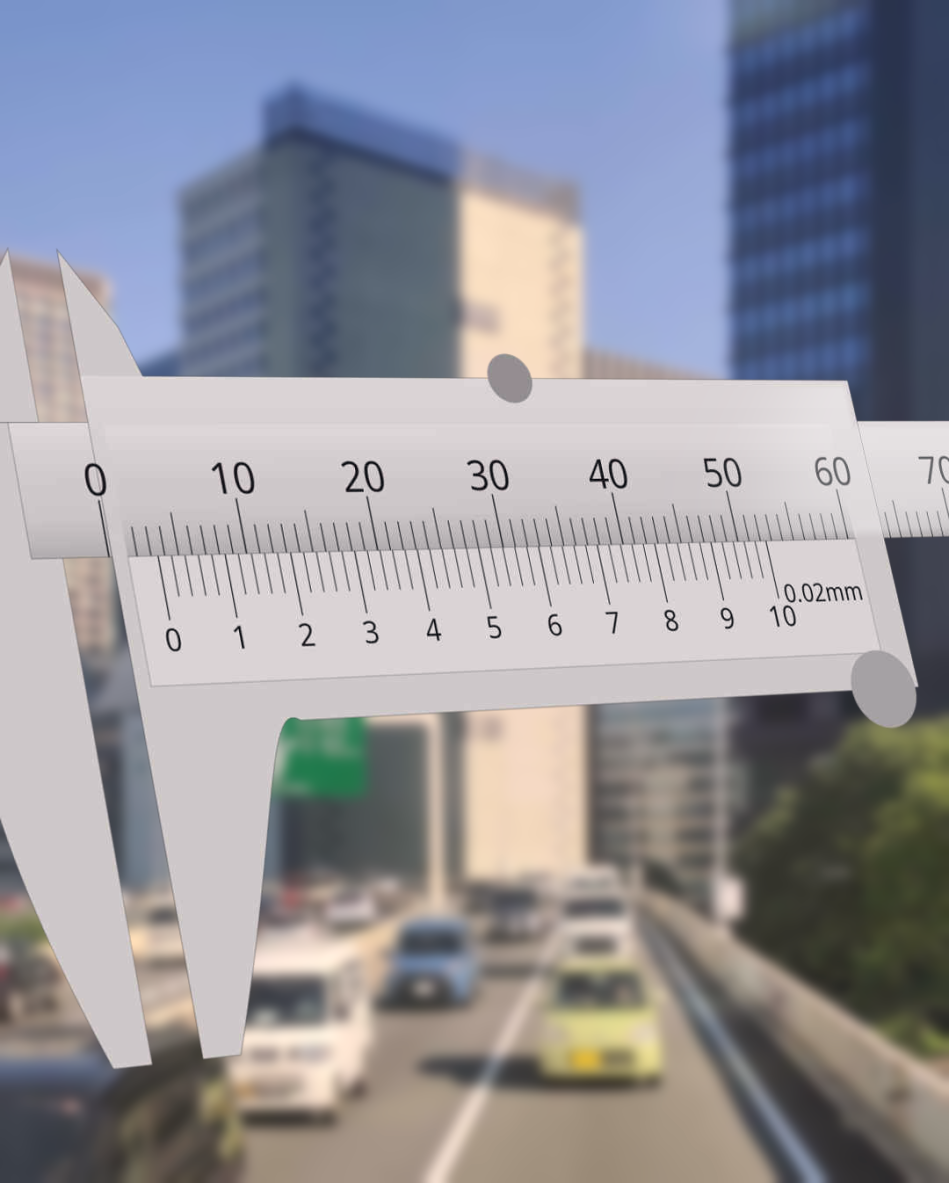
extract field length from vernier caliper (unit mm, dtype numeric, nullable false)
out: 3.5 mm
